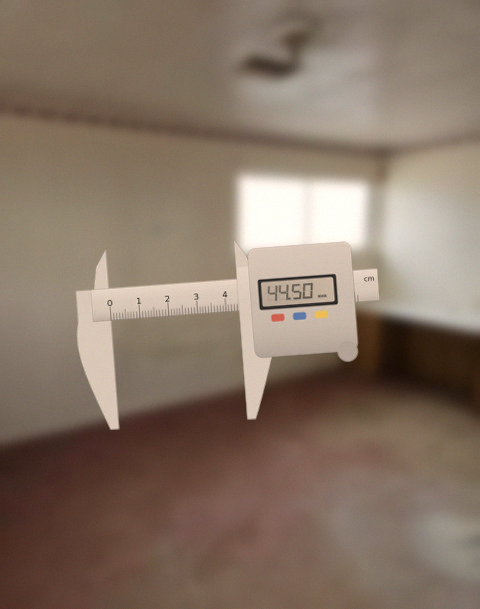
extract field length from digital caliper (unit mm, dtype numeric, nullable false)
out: 44.50 mm
